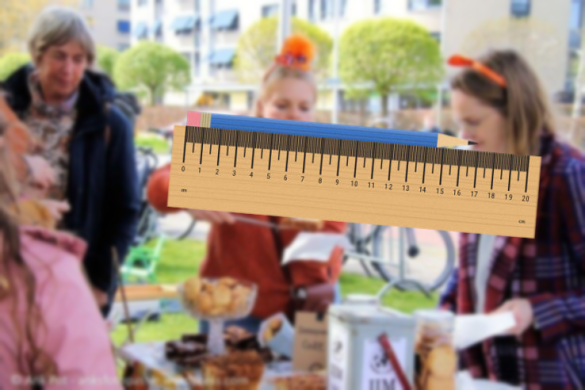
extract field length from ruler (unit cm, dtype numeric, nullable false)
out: 17 cm
